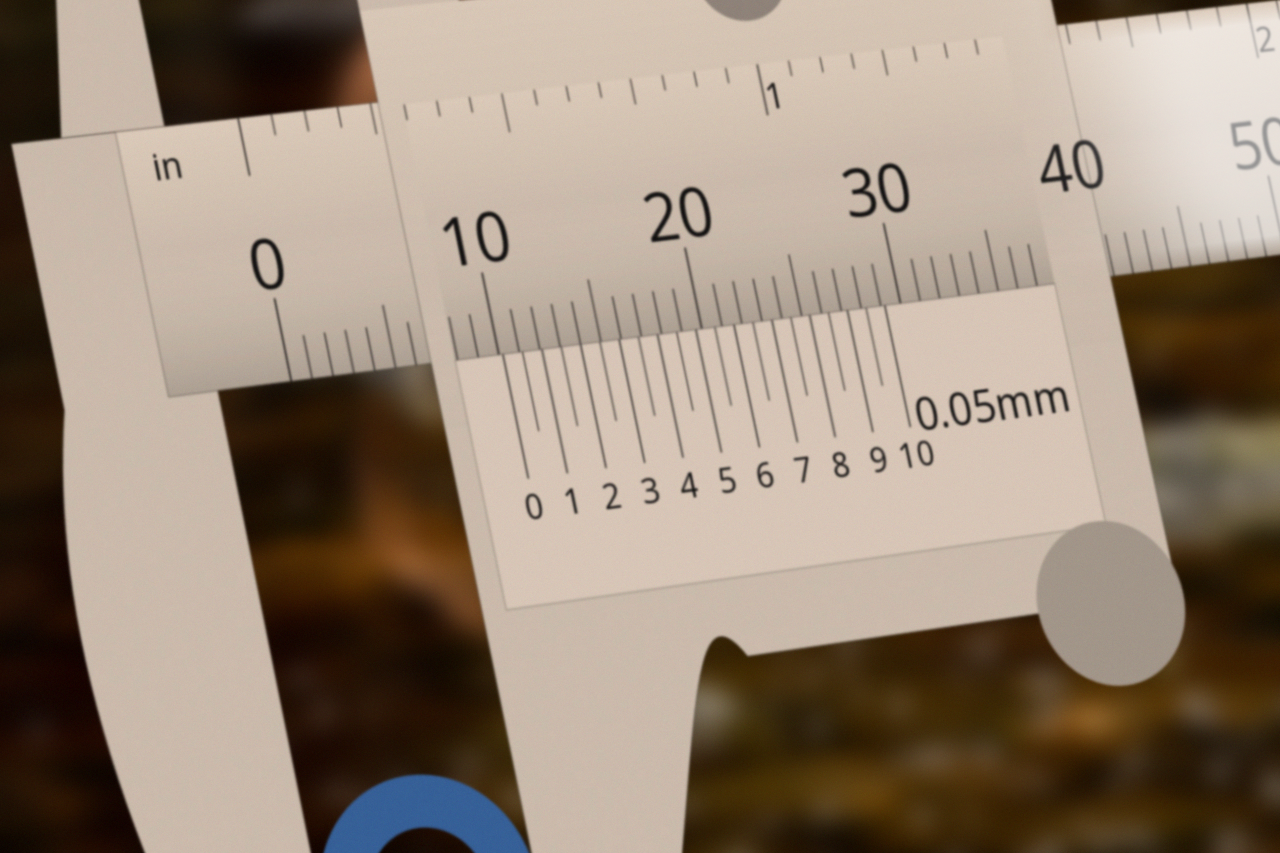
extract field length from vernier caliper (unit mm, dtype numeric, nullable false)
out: 10.2 mm
